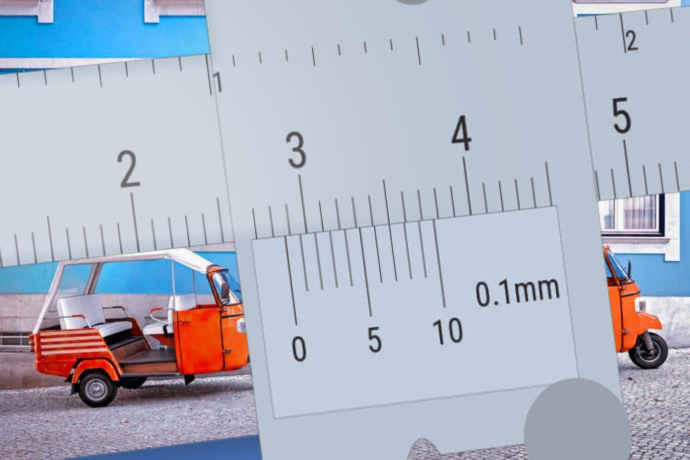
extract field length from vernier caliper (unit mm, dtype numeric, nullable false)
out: 28.7 mm
